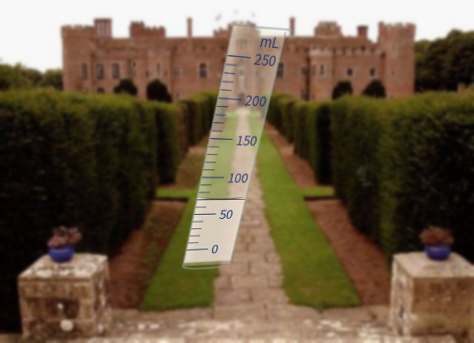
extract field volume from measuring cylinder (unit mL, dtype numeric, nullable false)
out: 70 mL
